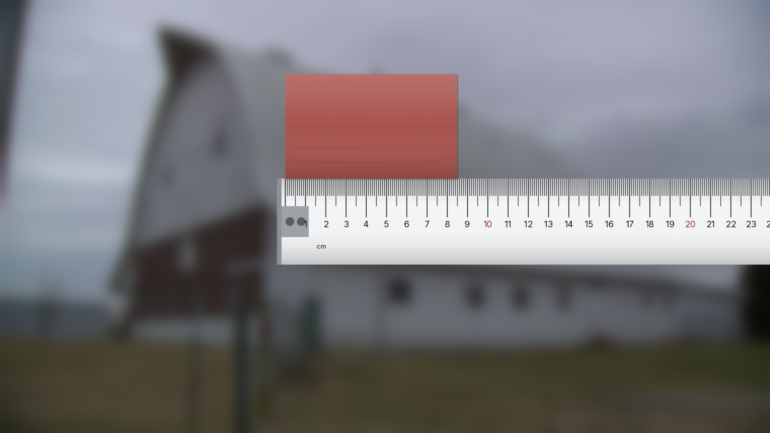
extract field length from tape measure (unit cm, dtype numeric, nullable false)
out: 8.5 cm
